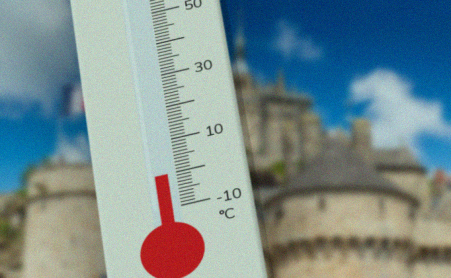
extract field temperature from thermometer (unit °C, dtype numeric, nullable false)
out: 0 °C
